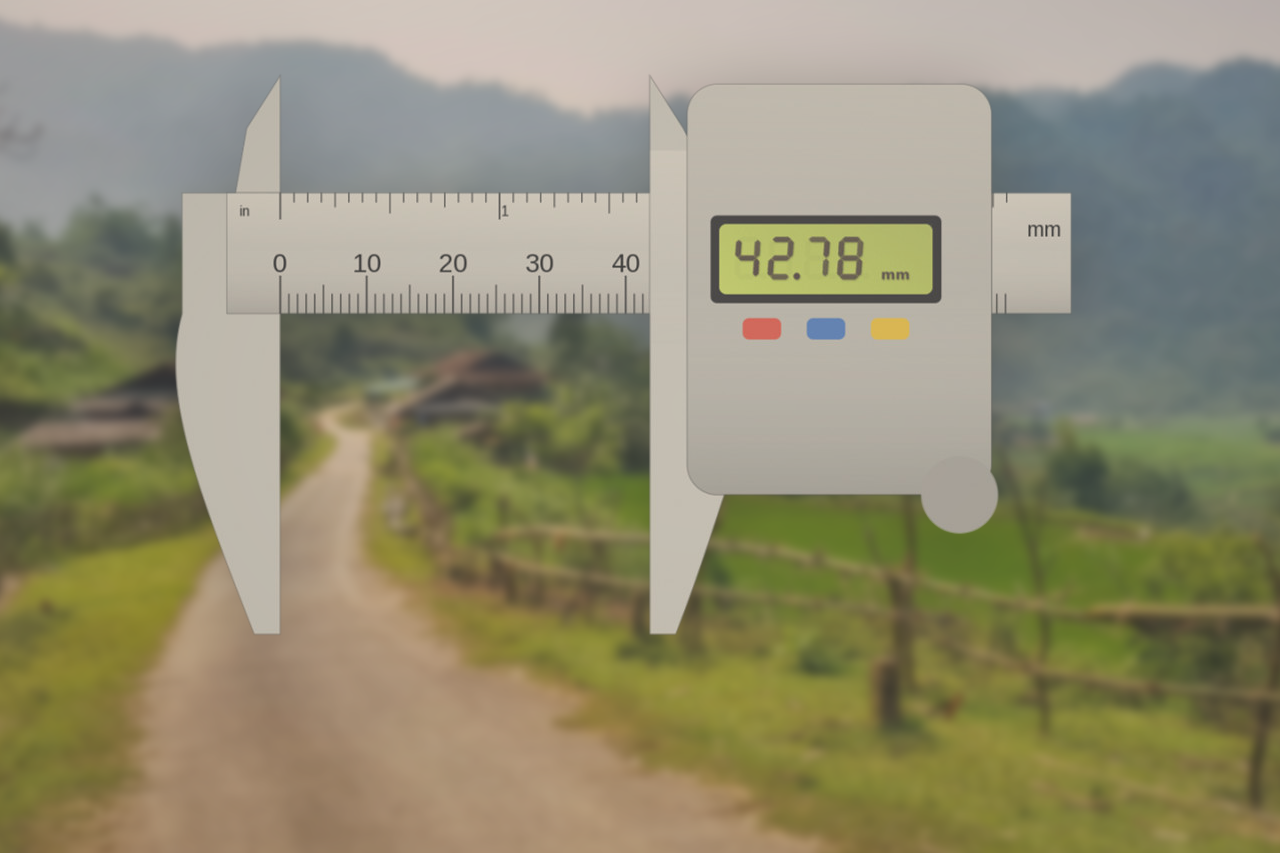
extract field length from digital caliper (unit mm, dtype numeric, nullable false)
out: 42.78 mm
